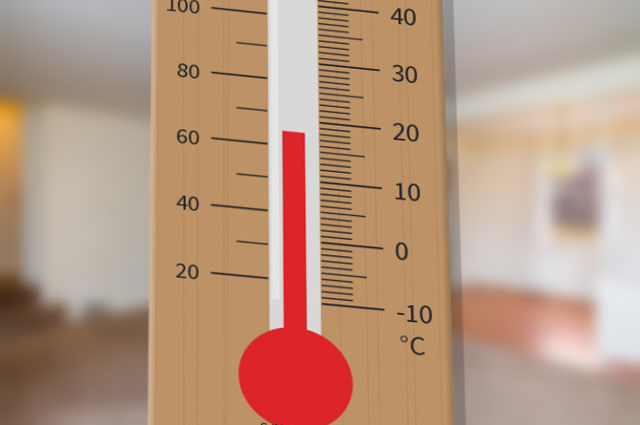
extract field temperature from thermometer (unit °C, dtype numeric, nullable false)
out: 18 °C
